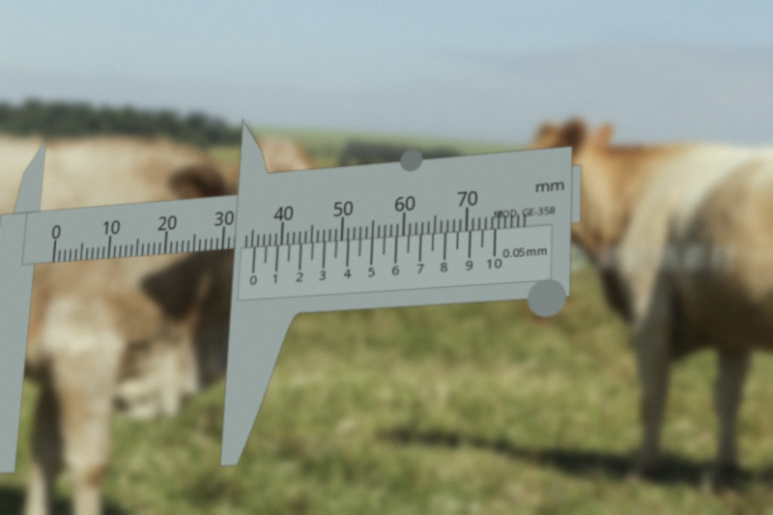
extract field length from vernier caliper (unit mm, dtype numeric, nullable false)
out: 35.5 mm
